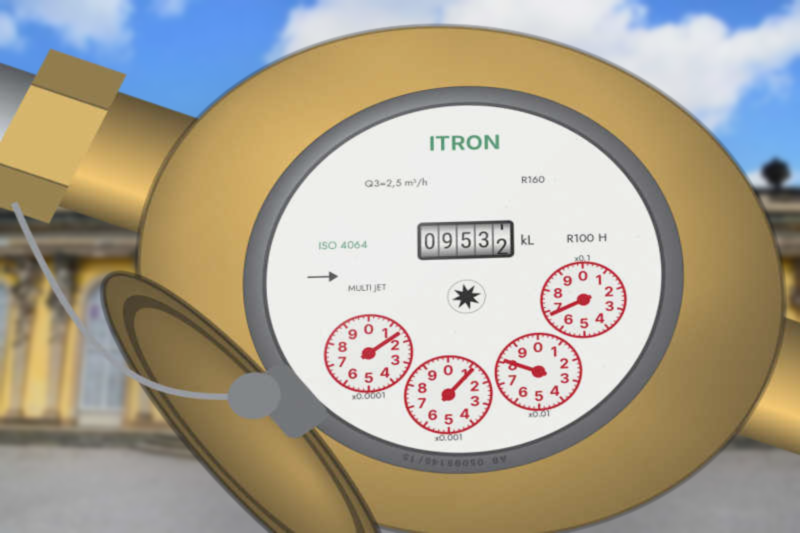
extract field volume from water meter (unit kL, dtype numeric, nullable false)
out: 9531.6811 kL
